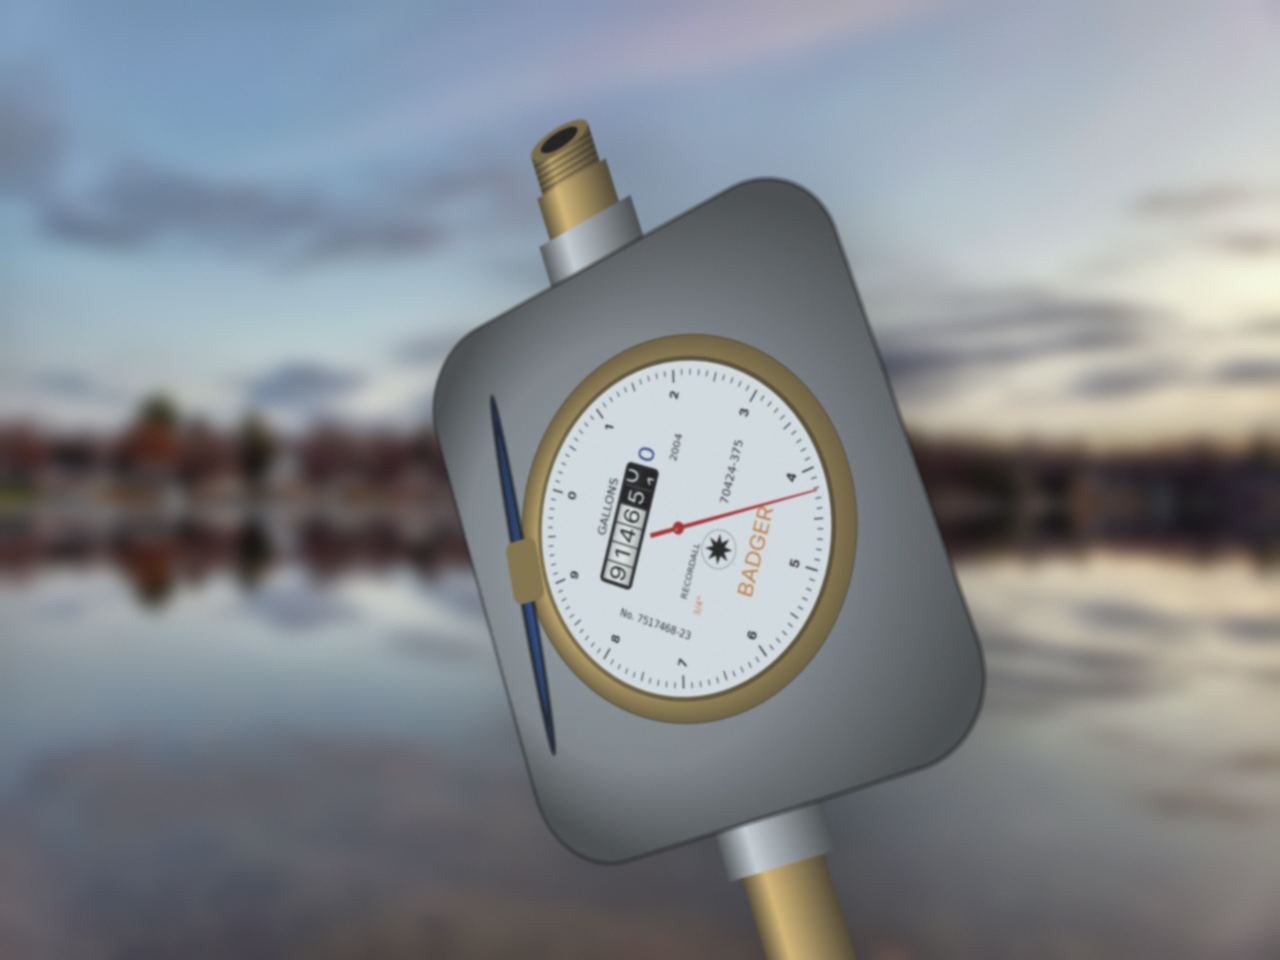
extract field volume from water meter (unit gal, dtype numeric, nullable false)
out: 9146504.2 gal
